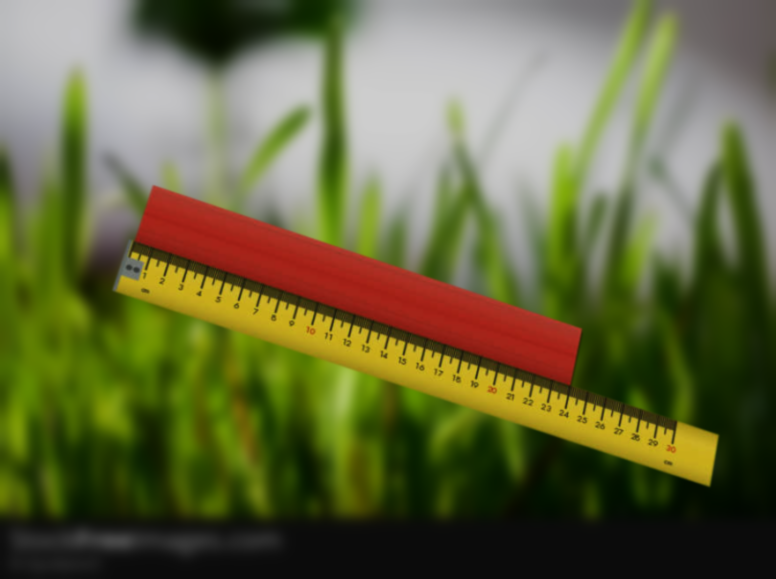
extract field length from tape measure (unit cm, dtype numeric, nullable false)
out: 24 cm
